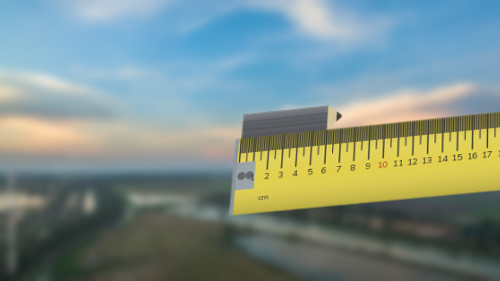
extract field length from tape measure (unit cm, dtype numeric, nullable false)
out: 7 cm
